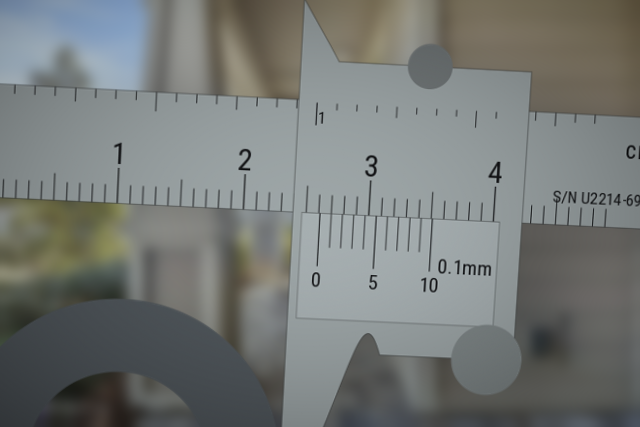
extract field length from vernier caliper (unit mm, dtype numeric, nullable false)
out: 26.1 mm
